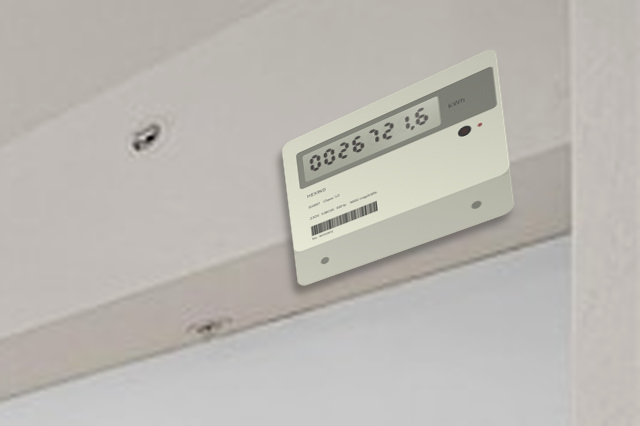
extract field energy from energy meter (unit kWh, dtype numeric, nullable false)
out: 26721.6 kWh
